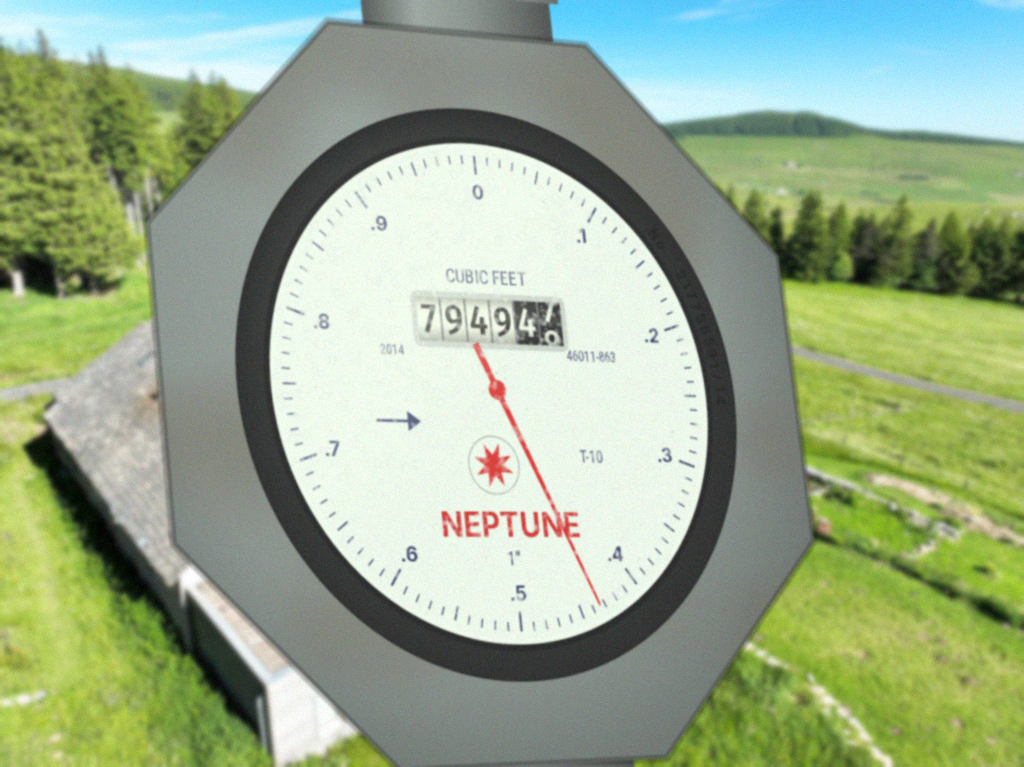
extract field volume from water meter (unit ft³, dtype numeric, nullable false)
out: 794947.43 ft³
